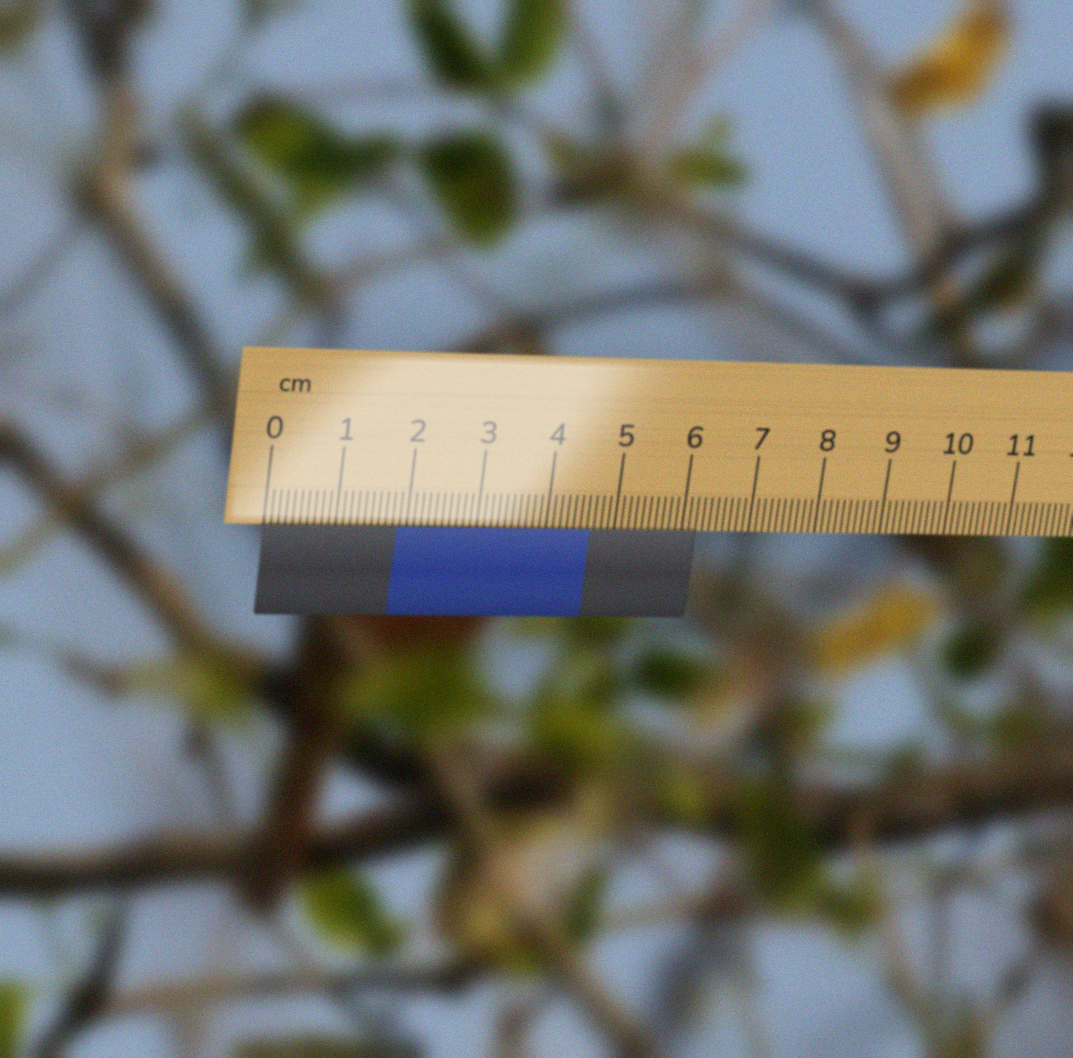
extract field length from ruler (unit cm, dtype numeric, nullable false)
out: 6.2 cm
